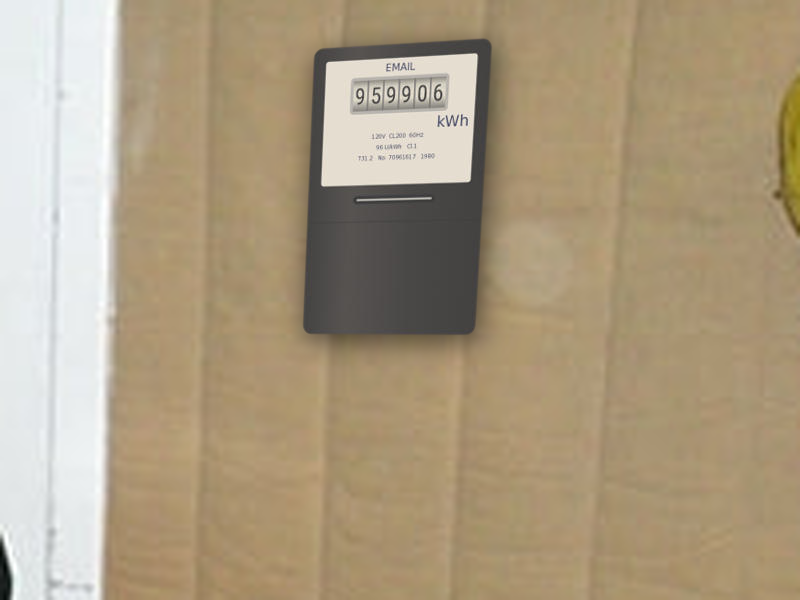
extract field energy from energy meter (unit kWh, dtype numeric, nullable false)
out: 959906 kWh
